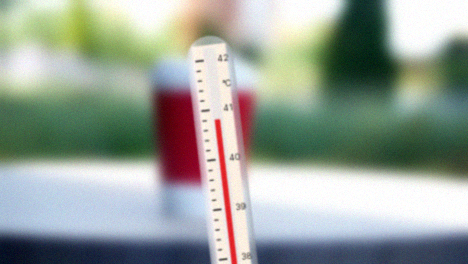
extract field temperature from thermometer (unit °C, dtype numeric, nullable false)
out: 40.8 °C
